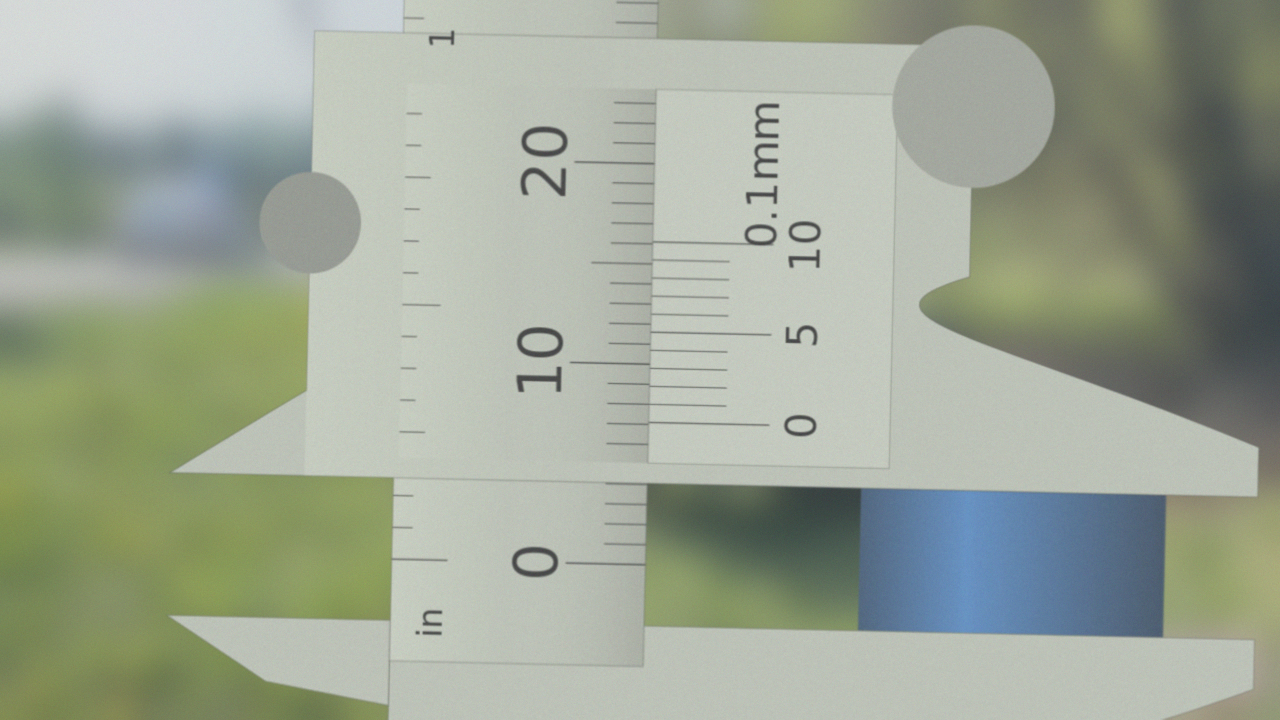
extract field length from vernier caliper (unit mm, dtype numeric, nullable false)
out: 7.1 mm
